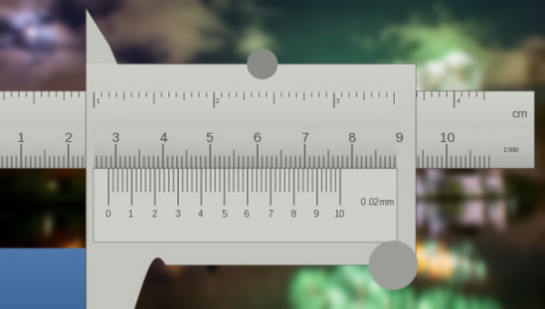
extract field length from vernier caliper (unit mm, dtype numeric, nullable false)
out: 28.5 mm
